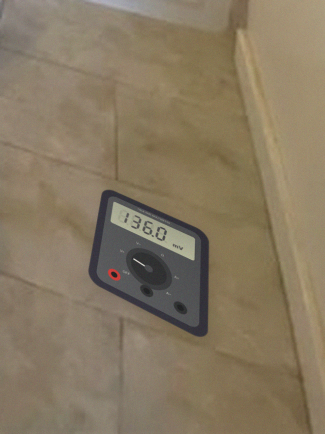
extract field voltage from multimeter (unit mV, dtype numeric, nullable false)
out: 136.0 mV
